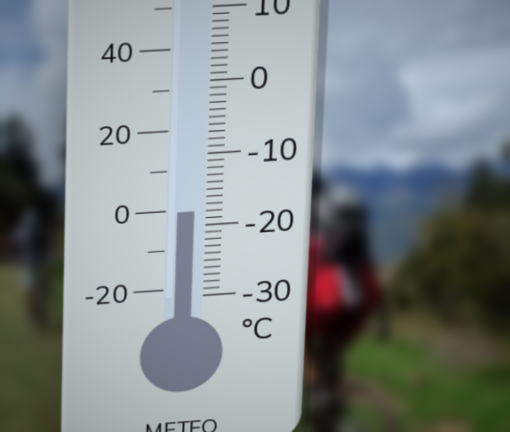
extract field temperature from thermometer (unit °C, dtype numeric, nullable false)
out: -18 °C
